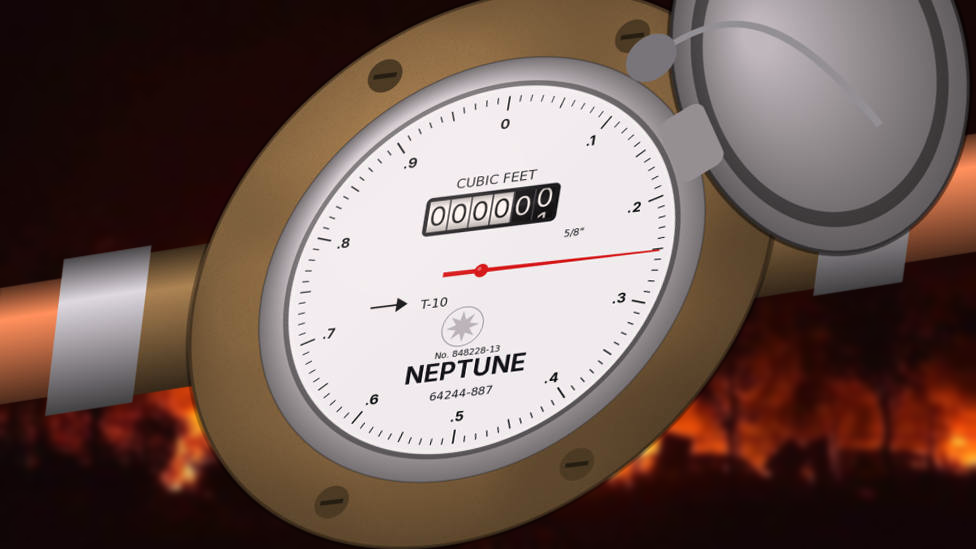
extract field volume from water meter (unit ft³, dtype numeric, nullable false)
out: 0.25 ft³
